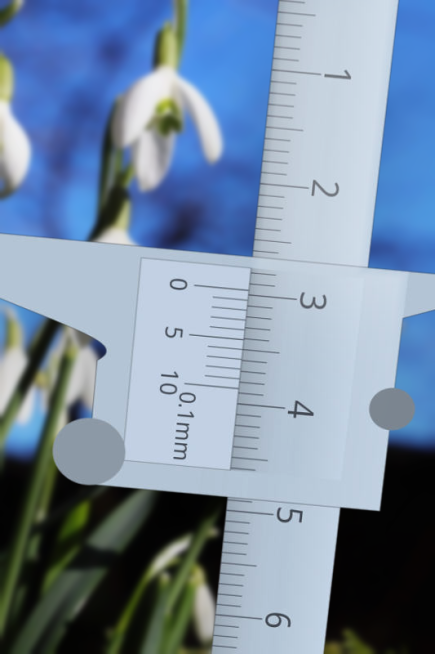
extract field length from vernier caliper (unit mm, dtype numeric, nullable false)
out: 29.6 mm
